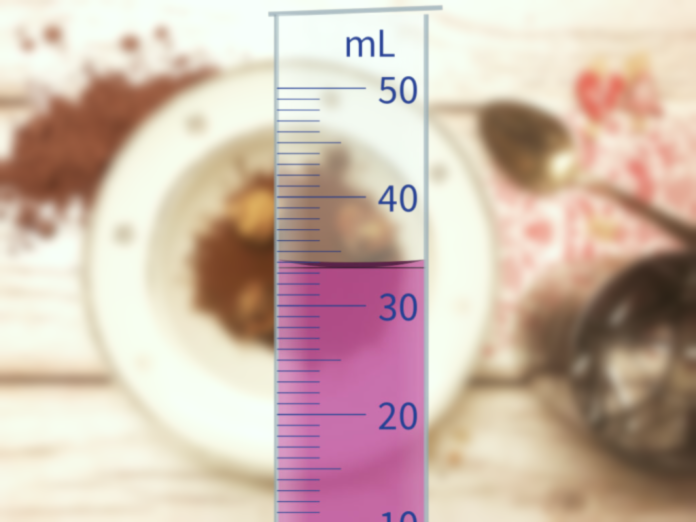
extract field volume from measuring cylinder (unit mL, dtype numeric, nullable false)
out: 33.5 mL
